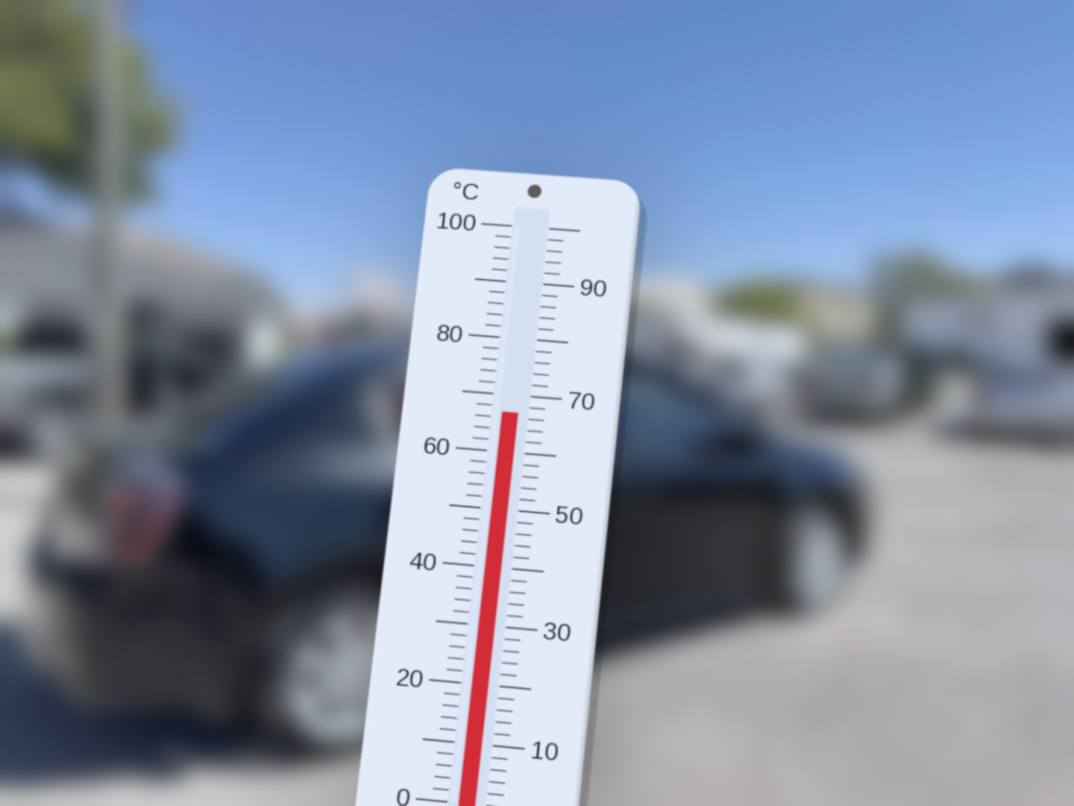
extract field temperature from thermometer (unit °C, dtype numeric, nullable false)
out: 67 °C
